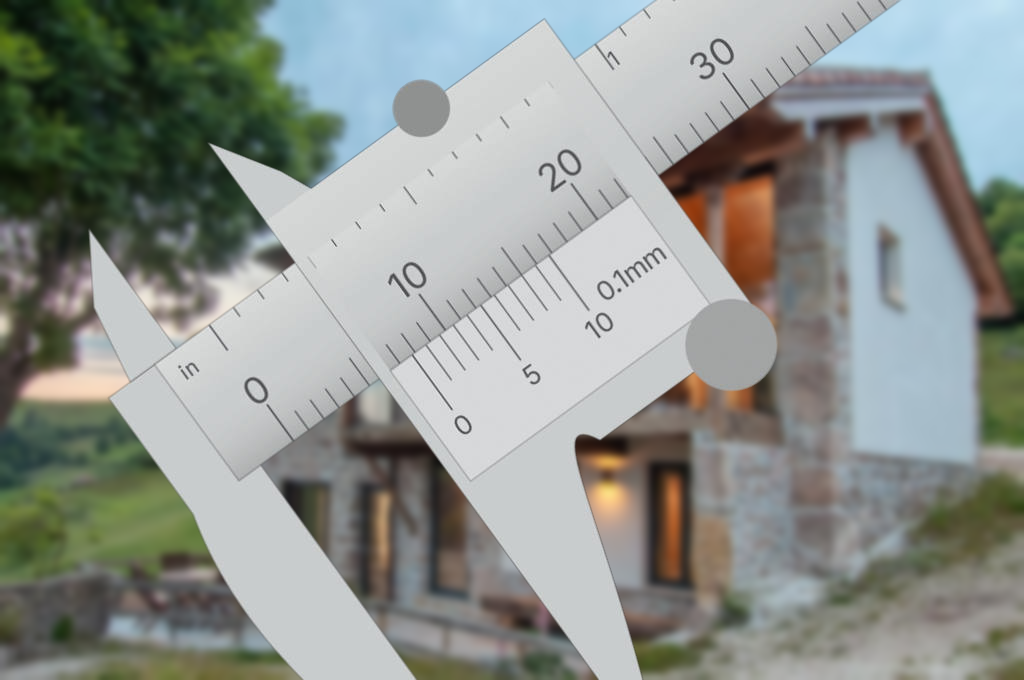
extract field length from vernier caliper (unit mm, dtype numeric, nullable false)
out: 7.8 mm
